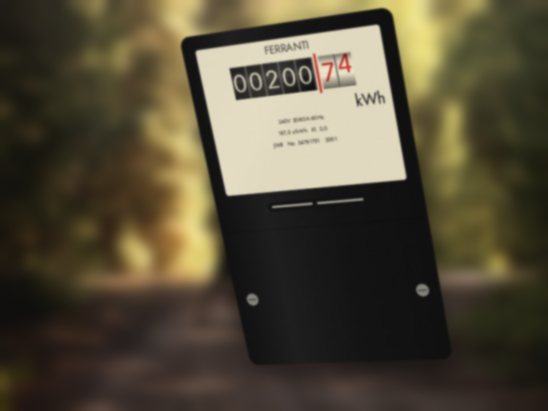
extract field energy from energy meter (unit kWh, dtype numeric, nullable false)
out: 200.74 kWh
